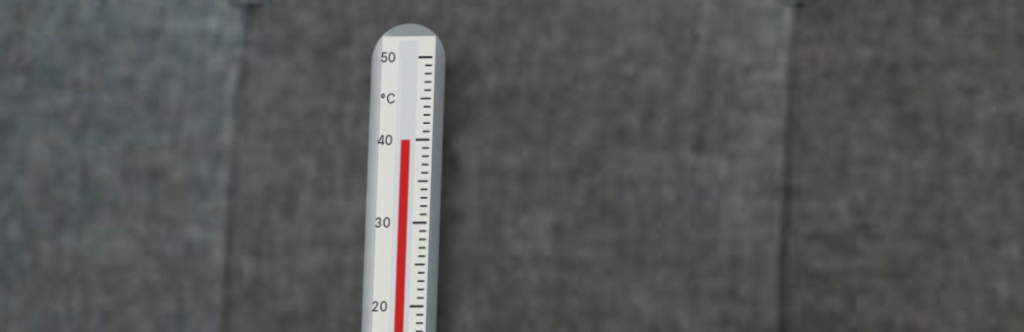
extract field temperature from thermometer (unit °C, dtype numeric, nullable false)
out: 40 °C
